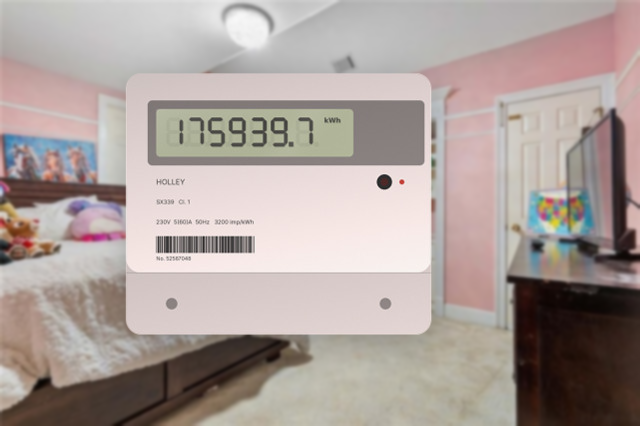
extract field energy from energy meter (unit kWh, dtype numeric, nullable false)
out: 175939.7 kWh
